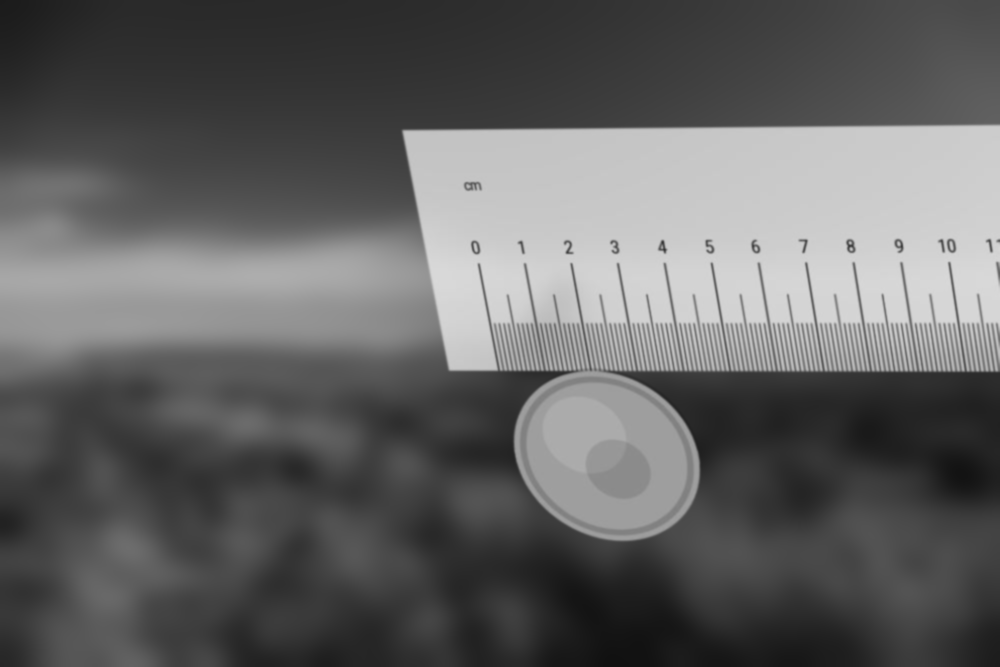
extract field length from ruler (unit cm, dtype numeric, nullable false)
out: 4 cm
